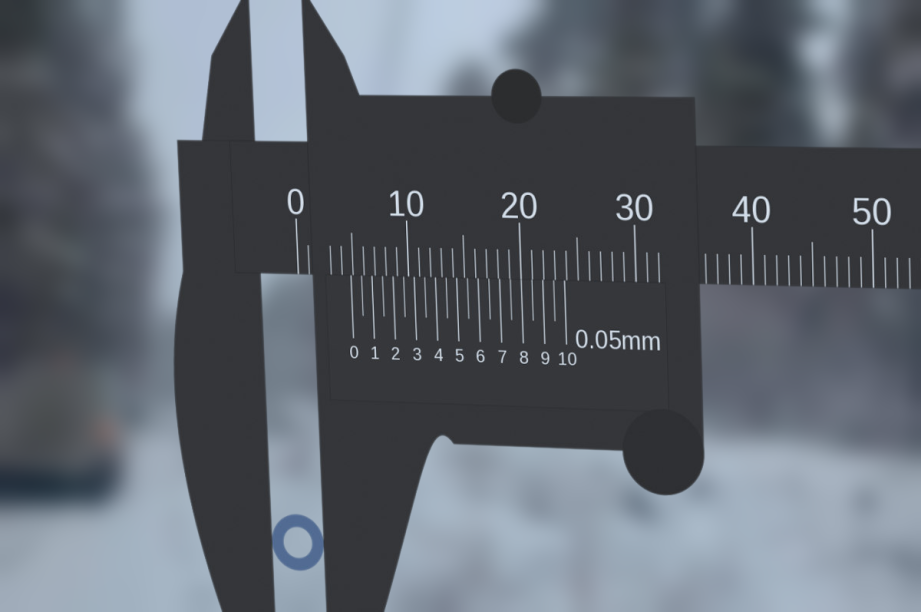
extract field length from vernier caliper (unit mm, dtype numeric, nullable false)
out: 4.8 mm
